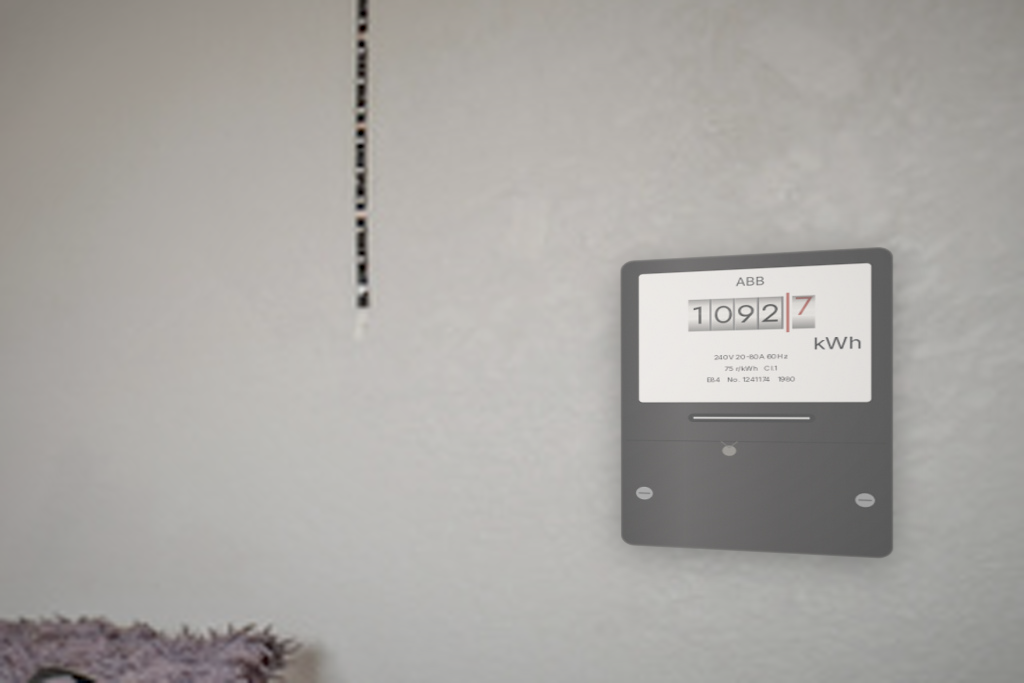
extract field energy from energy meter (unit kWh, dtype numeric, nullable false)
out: 1092.7 kWh
